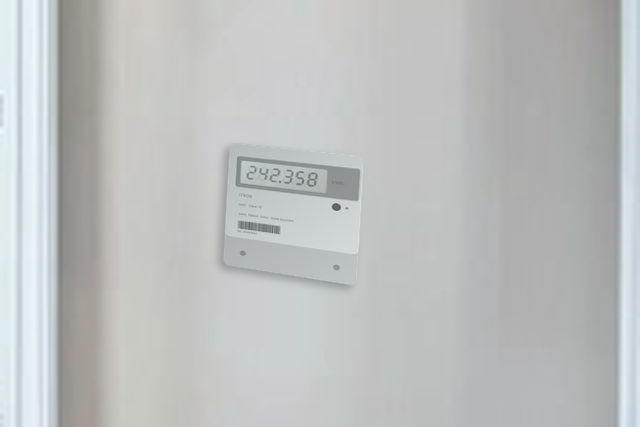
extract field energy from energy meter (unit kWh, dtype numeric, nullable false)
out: 242.358 kWh
